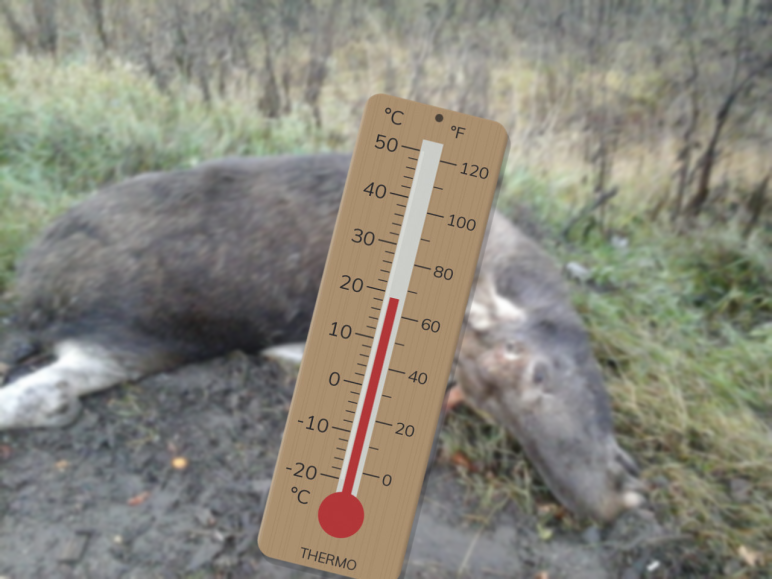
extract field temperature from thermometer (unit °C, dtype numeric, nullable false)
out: 19 °C
